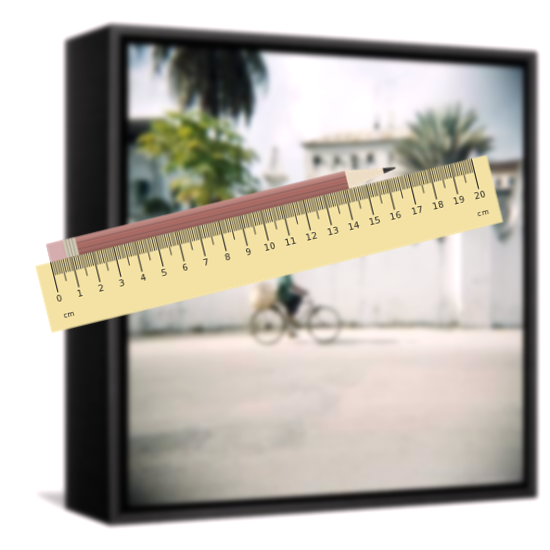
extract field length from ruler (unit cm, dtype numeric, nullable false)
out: 16.5 cm
